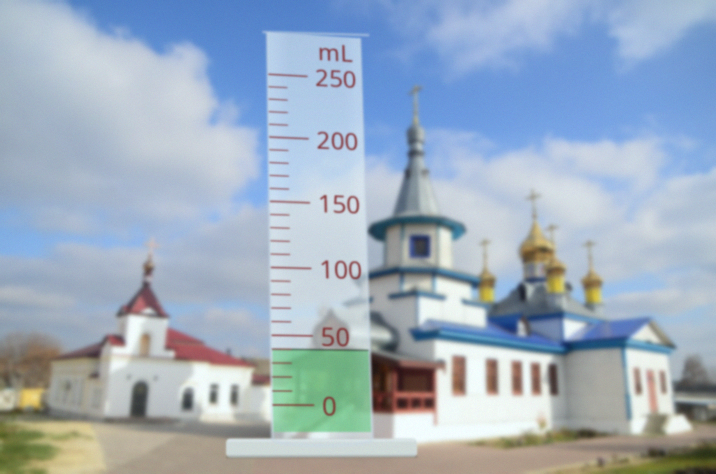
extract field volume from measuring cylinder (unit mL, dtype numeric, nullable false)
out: 40 mL
